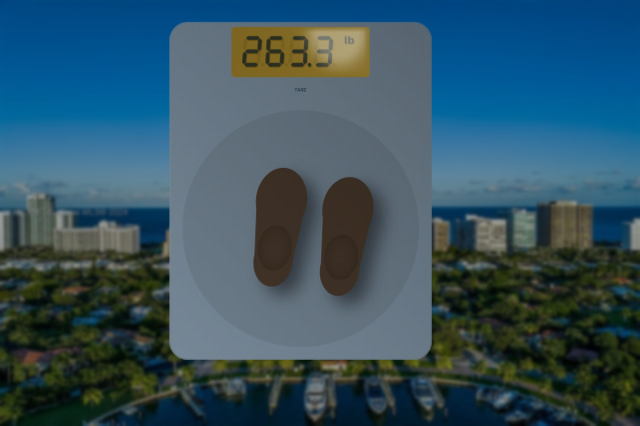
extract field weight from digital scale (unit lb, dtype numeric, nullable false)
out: 263.3 lb
